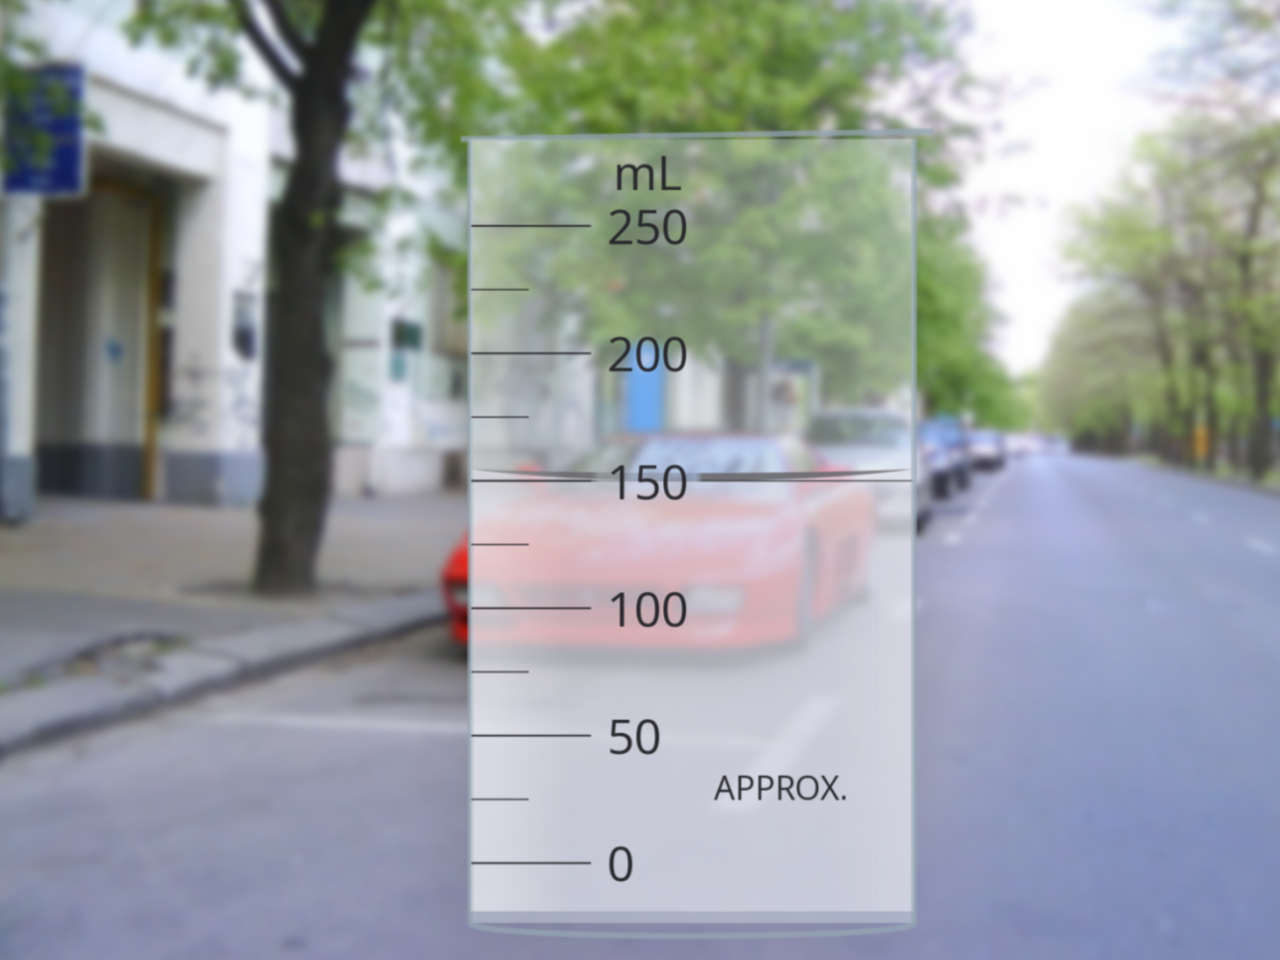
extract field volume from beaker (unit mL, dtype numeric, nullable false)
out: 150 mL
